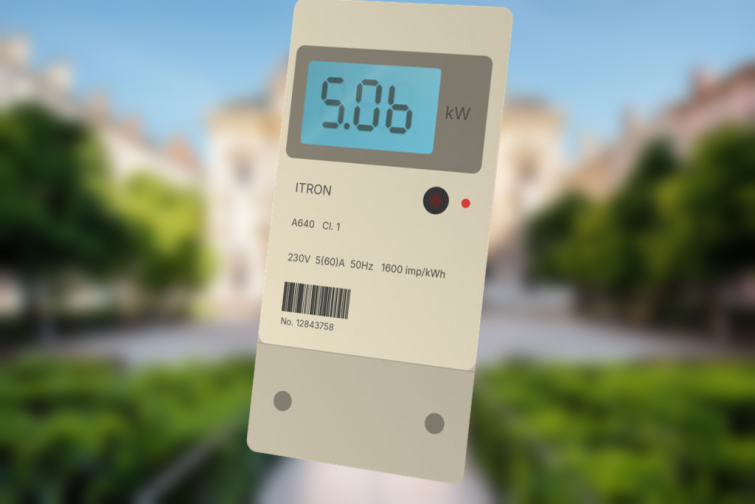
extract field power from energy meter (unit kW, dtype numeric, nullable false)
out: 5.06 kW
